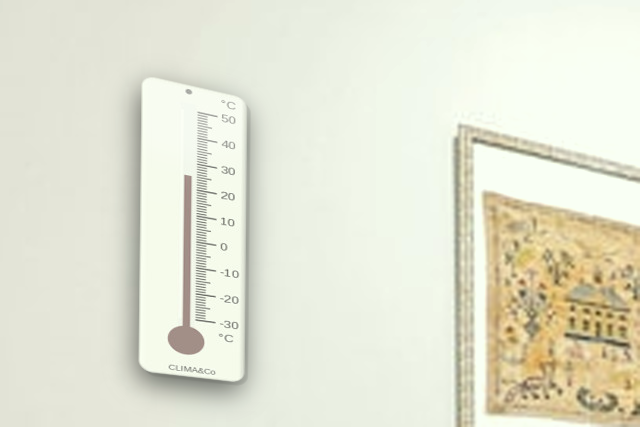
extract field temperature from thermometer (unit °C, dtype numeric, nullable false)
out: 25 °C
